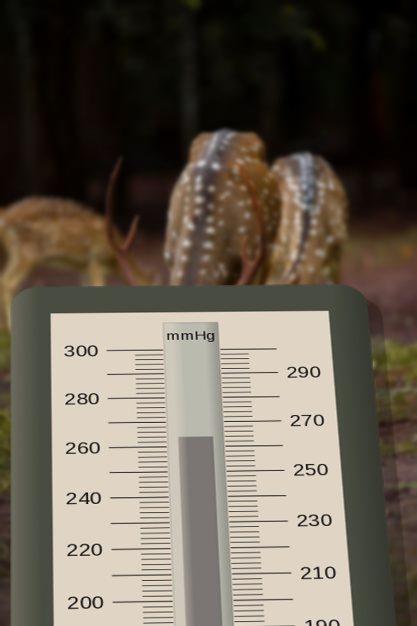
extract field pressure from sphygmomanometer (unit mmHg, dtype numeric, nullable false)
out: 264 mmHg
